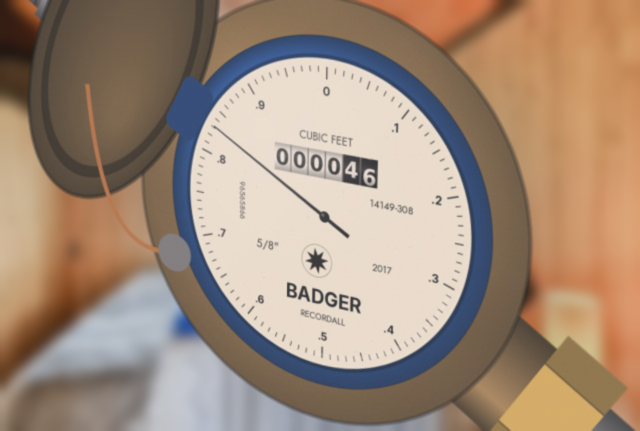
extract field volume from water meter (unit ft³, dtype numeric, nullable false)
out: 45.83 ft³
